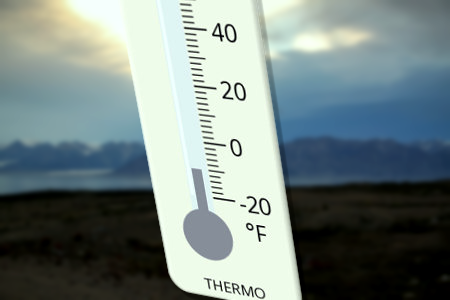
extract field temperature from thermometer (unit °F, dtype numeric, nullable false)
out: -10 °F
